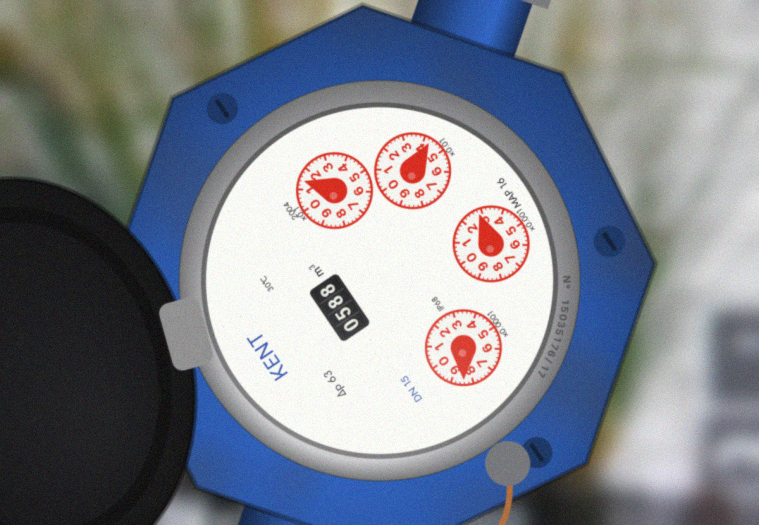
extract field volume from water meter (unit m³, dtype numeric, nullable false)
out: 588.1428 m³
